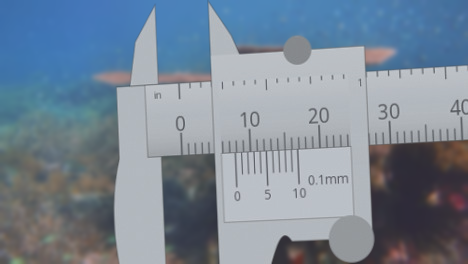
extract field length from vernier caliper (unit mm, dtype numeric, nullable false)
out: 7.8 mm
